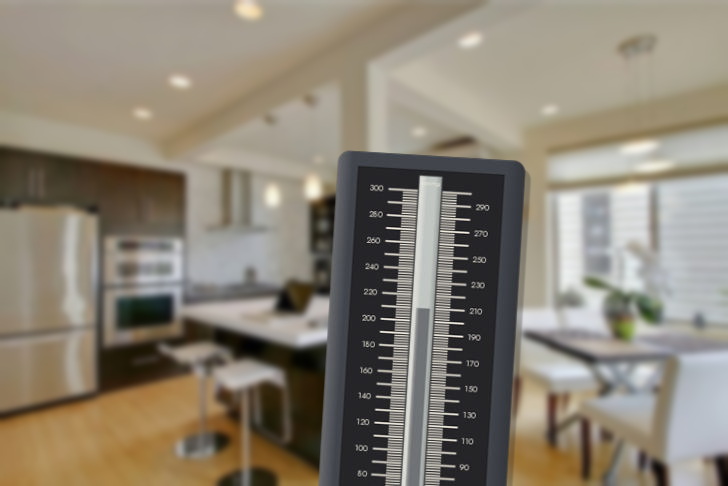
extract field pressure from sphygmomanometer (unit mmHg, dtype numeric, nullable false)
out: 210 mmHg
